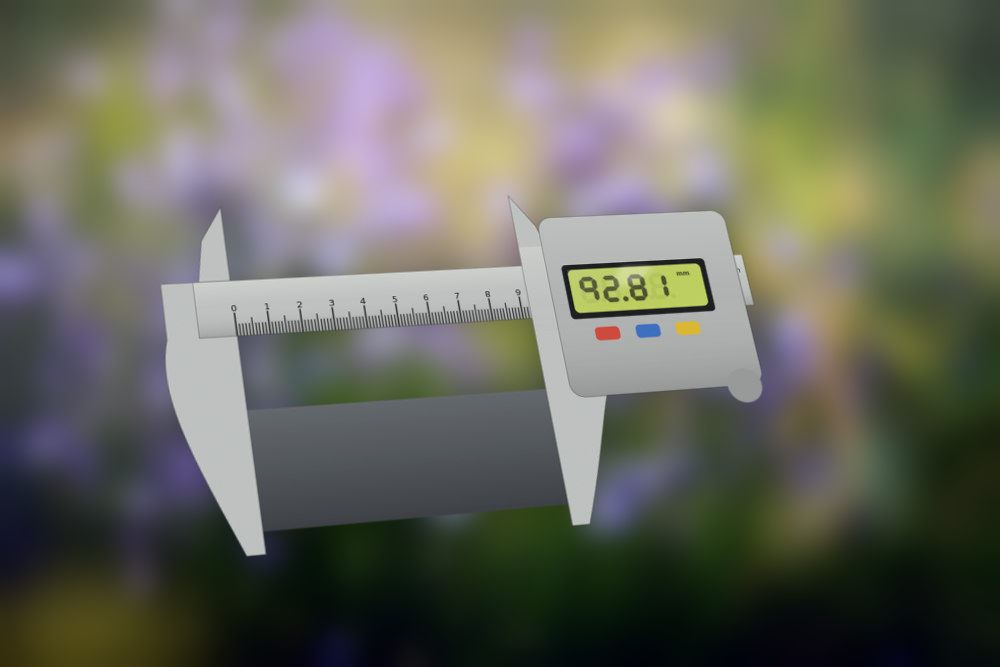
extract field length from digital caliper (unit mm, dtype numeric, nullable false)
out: 92.81 mm
